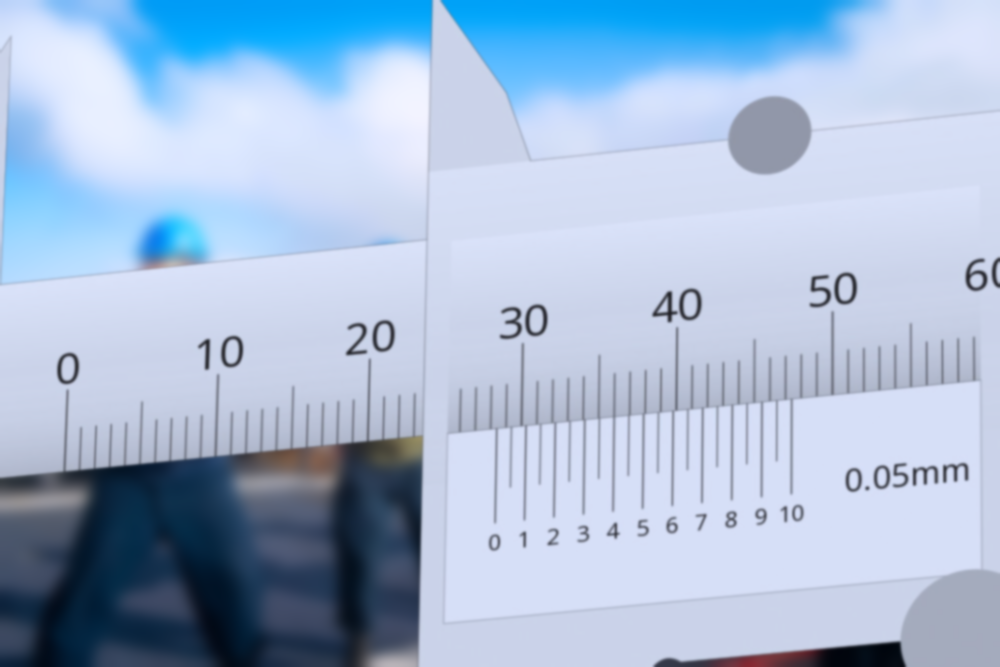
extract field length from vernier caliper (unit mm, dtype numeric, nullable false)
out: 28.4 mm
